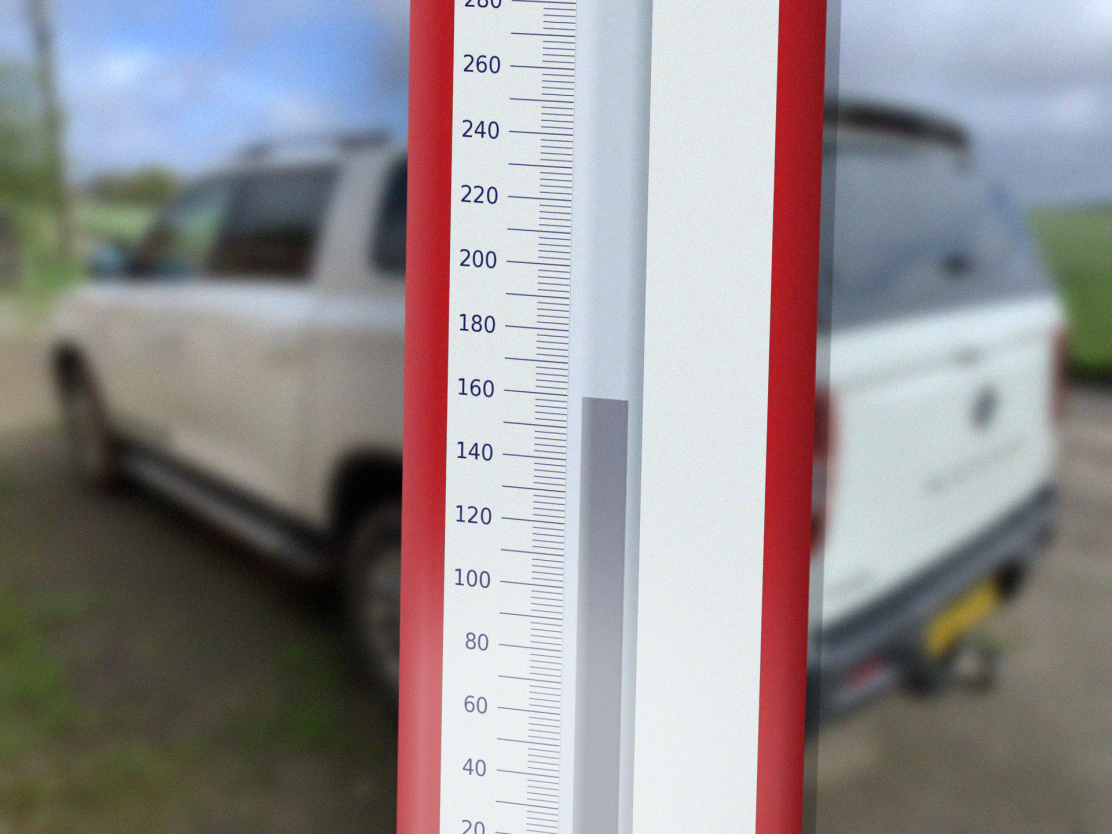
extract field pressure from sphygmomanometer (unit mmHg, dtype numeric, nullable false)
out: 160 mmHg
